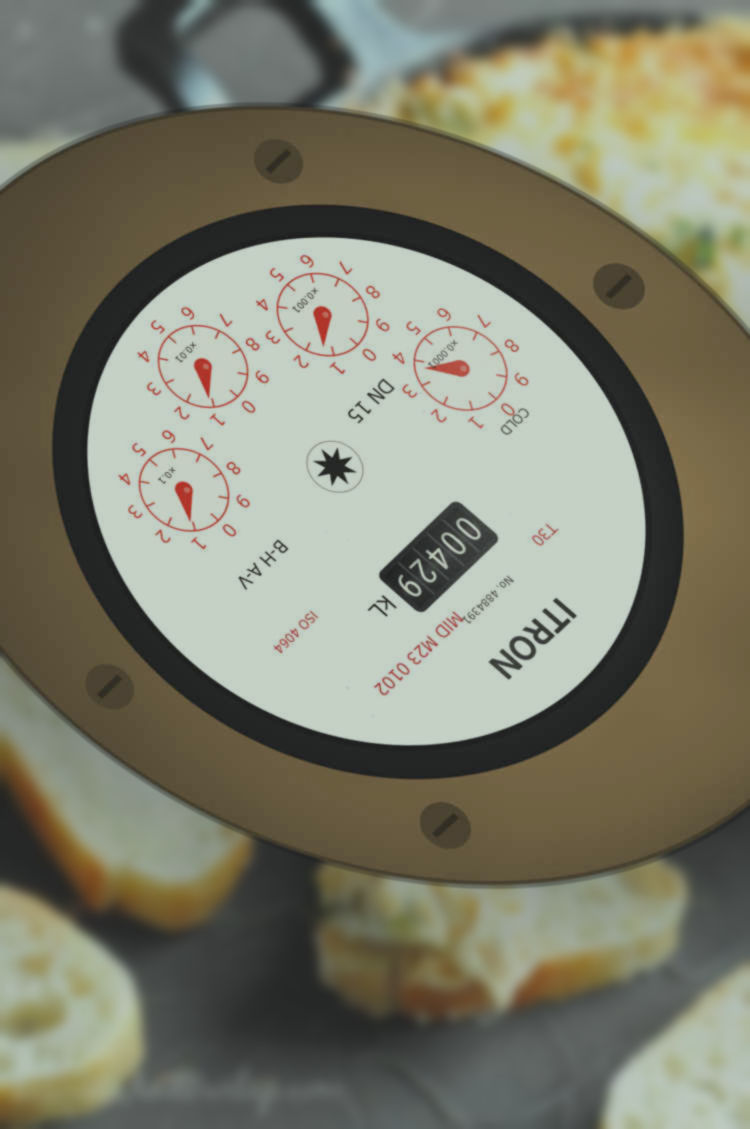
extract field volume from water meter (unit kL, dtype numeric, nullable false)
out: 429.1113 kL
